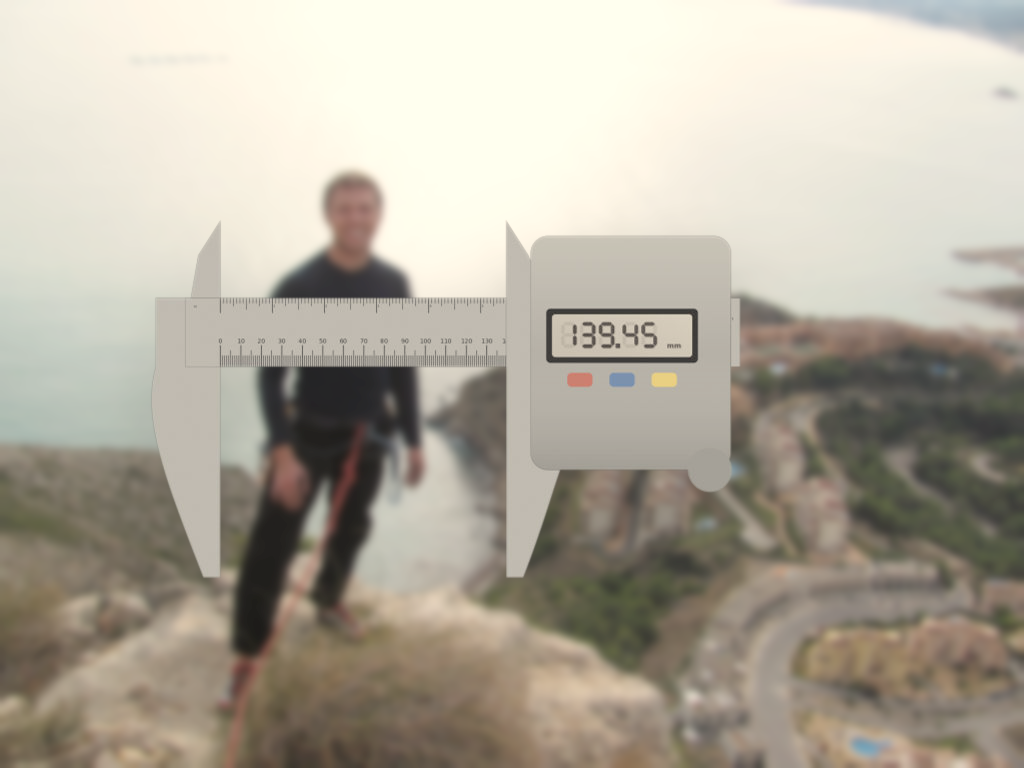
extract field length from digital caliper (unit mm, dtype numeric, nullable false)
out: 139.45 mm
